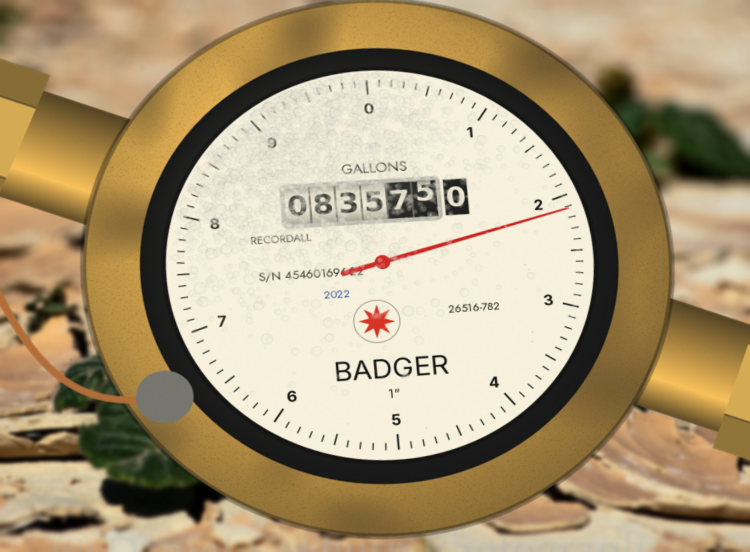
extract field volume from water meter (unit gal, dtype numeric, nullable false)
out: 835752.1 gal
